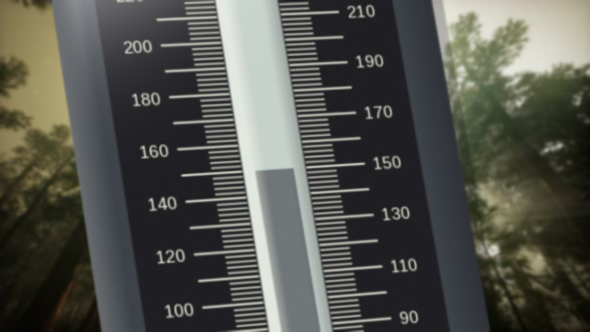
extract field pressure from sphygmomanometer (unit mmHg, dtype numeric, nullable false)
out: 150 mmHg
